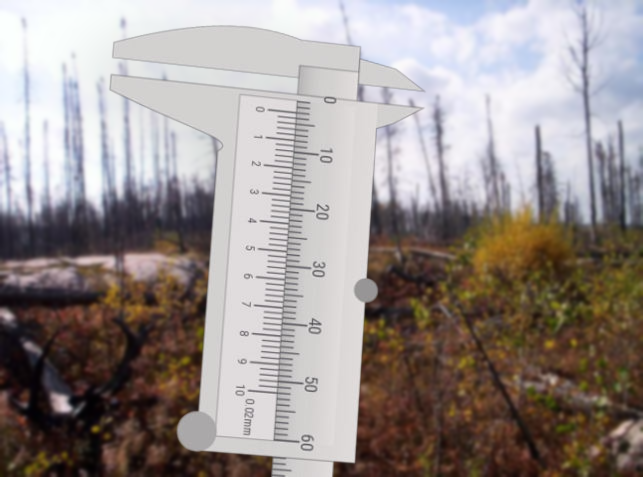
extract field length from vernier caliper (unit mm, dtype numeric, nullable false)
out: 3.0 mm
